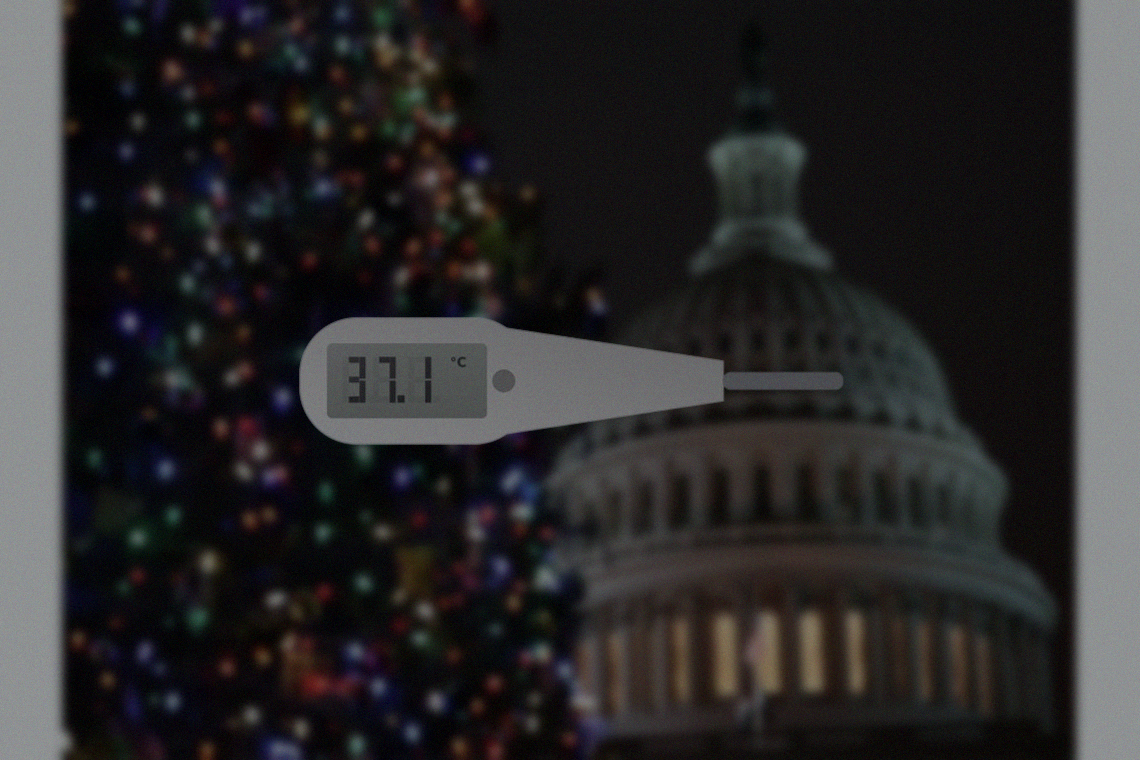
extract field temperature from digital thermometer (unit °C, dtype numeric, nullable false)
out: 37.1 °C
